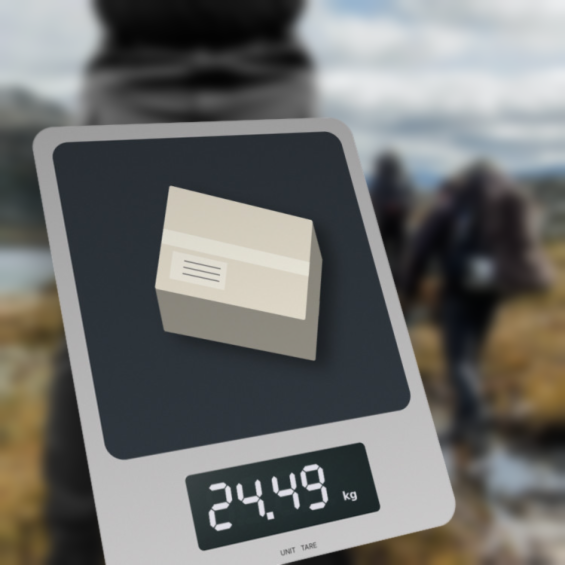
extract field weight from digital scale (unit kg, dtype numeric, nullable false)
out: 24.49 kg
